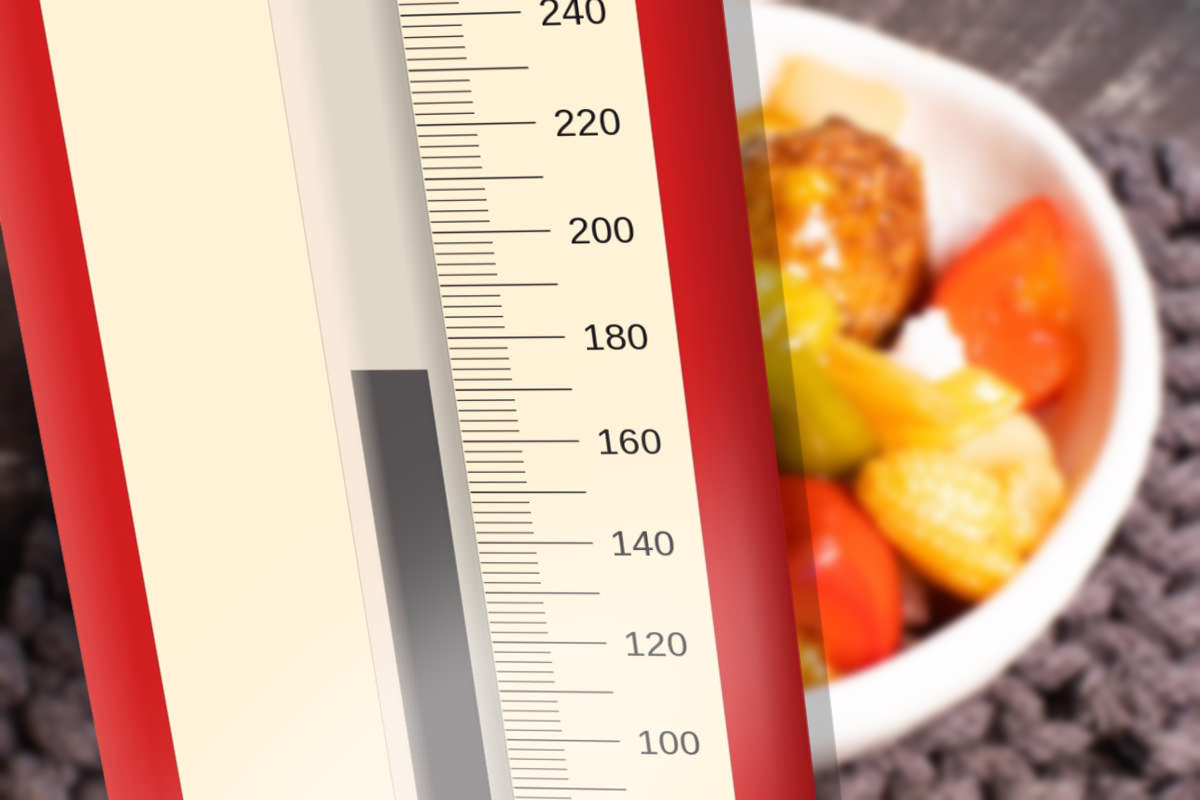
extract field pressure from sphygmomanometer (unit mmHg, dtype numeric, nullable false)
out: 174 mmHg
